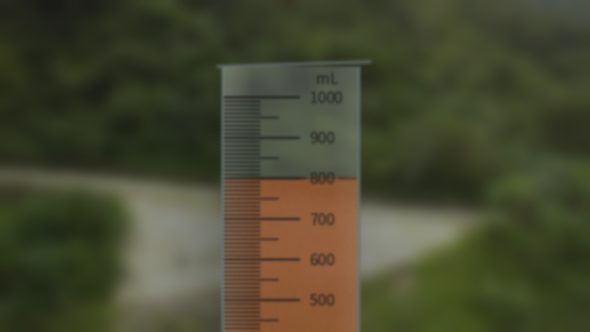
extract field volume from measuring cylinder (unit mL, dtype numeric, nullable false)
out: 800 mL
